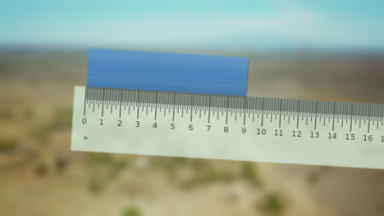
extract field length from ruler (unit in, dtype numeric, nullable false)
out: 9 in
